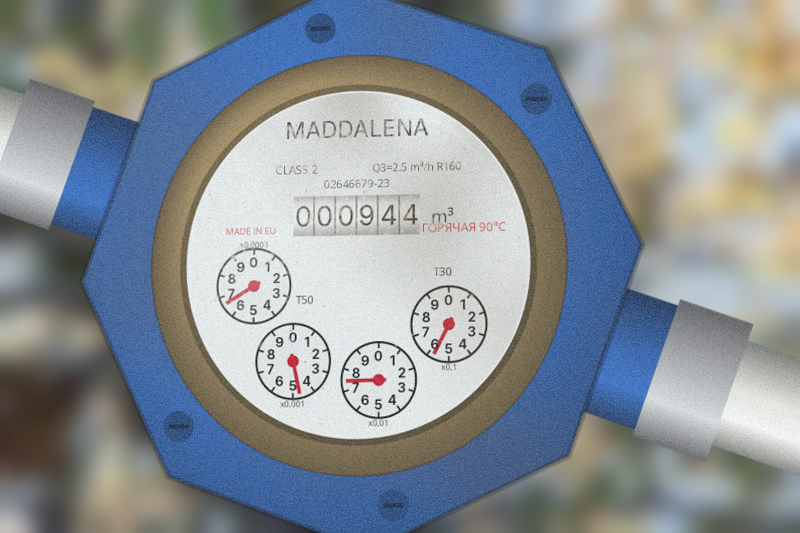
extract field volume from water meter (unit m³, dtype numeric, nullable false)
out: 944.5746 m³
